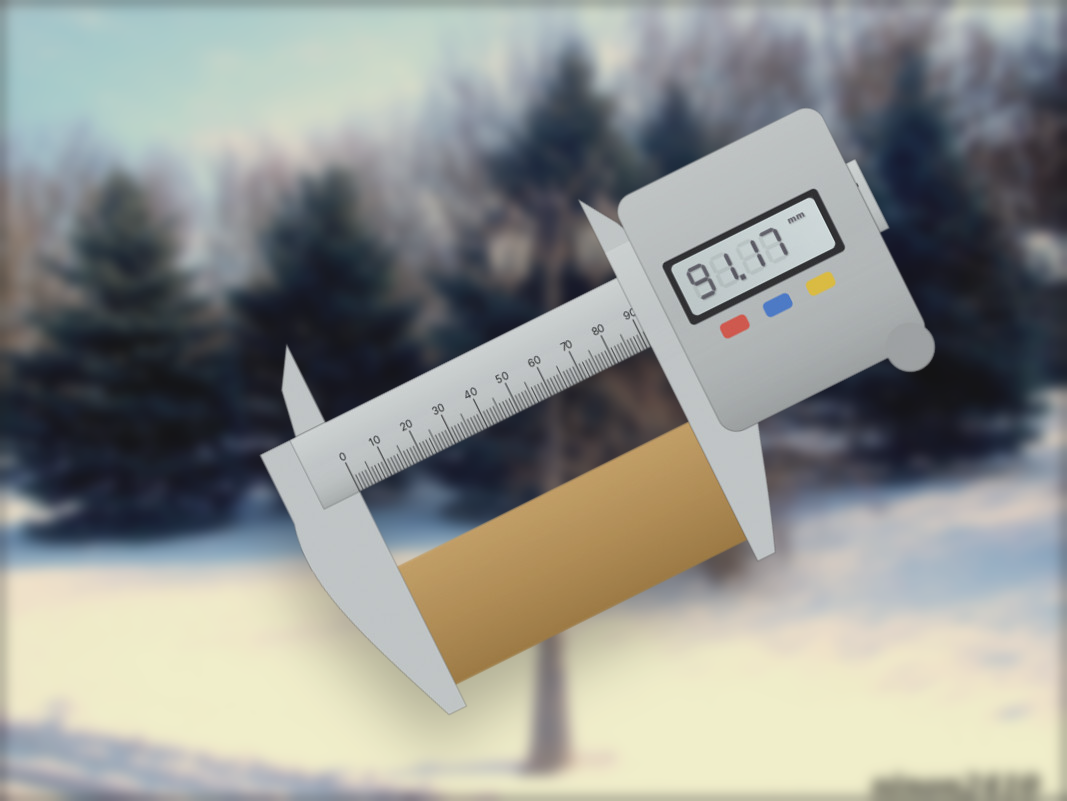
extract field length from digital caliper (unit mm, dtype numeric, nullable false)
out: 91.17 mm
